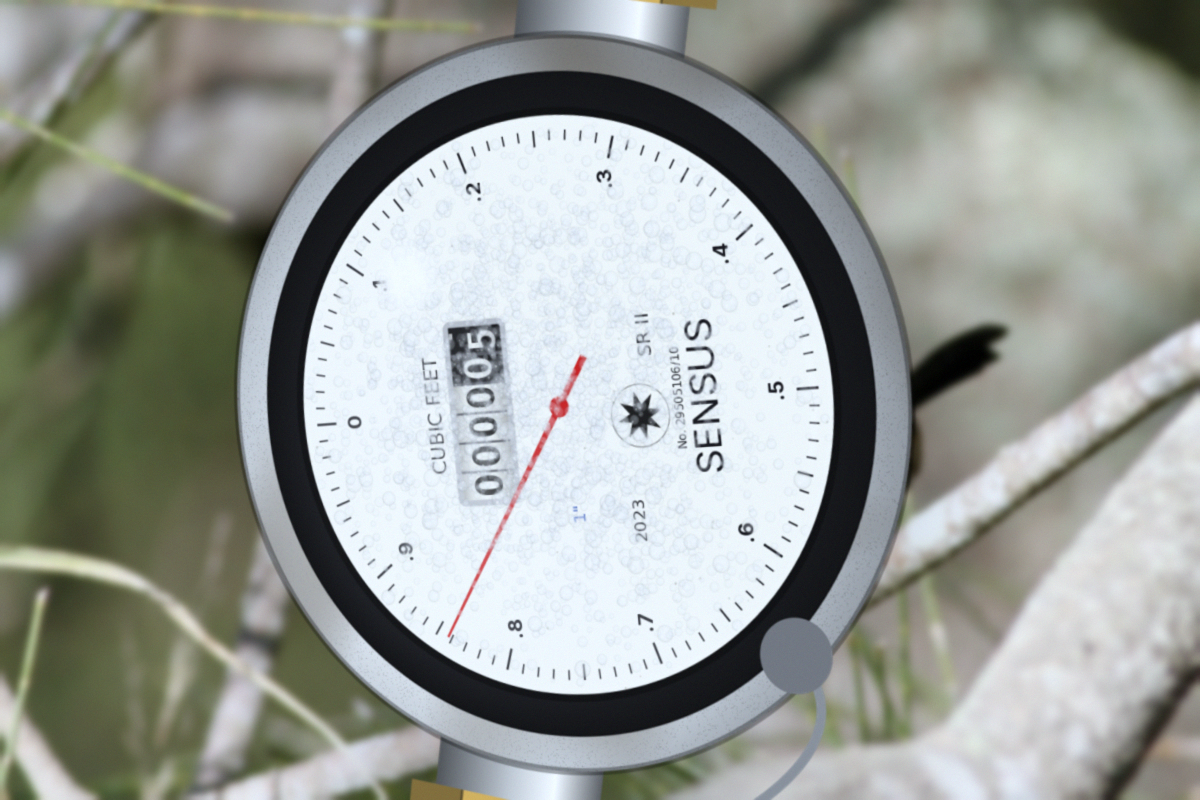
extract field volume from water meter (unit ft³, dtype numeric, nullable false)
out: 4.84 ft³
